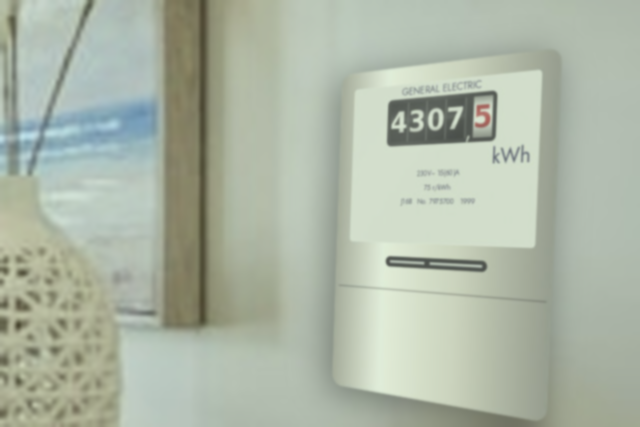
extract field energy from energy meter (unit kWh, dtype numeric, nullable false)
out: 4307.5 kWh
